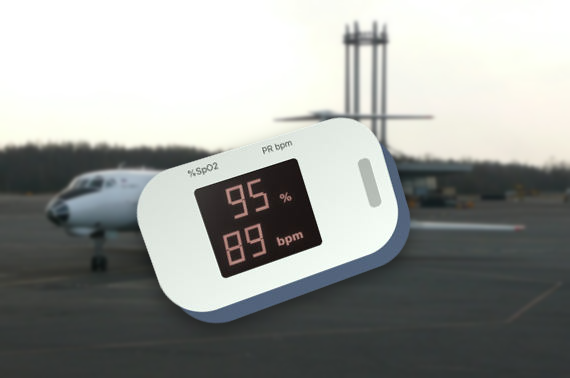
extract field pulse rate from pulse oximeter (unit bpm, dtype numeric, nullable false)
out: 89 bpm
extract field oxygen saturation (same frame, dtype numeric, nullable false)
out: 95 %
